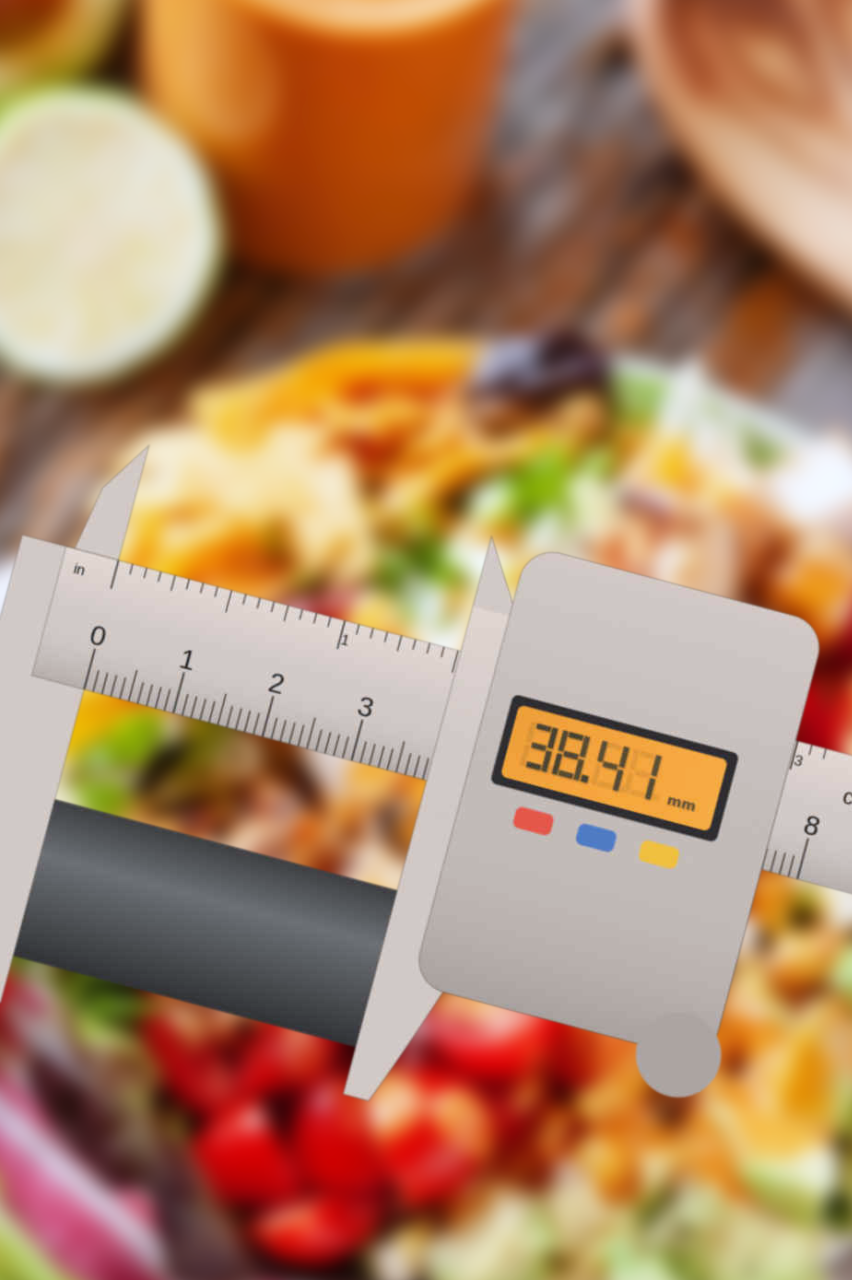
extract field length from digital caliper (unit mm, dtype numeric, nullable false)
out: 38.41 mm
